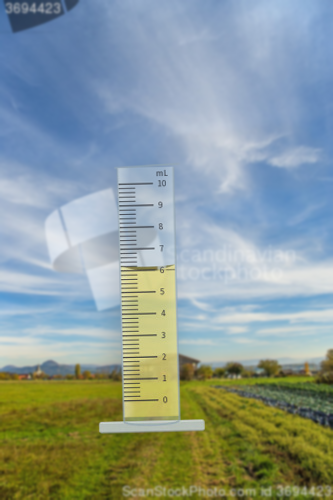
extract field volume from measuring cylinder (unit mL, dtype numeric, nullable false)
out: 6 mL
